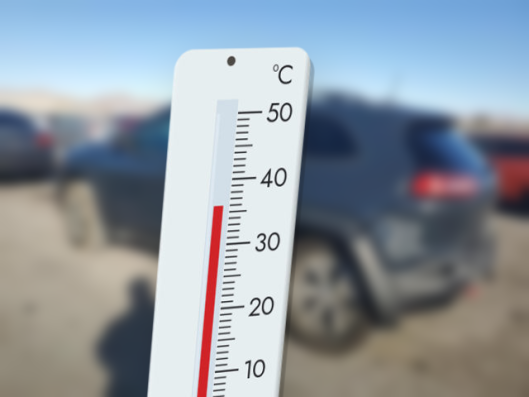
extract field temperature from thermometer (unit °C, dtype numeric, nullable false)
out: 36 °C
